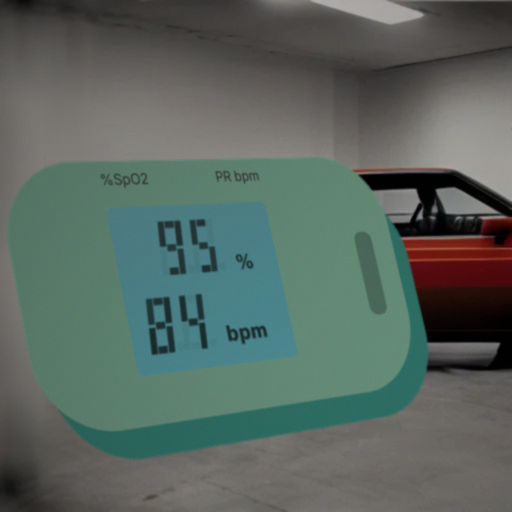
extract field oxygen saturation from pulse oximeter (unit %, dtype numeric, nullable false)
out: 95 %
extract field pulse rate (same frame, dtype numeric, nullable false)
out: 84 bpm
